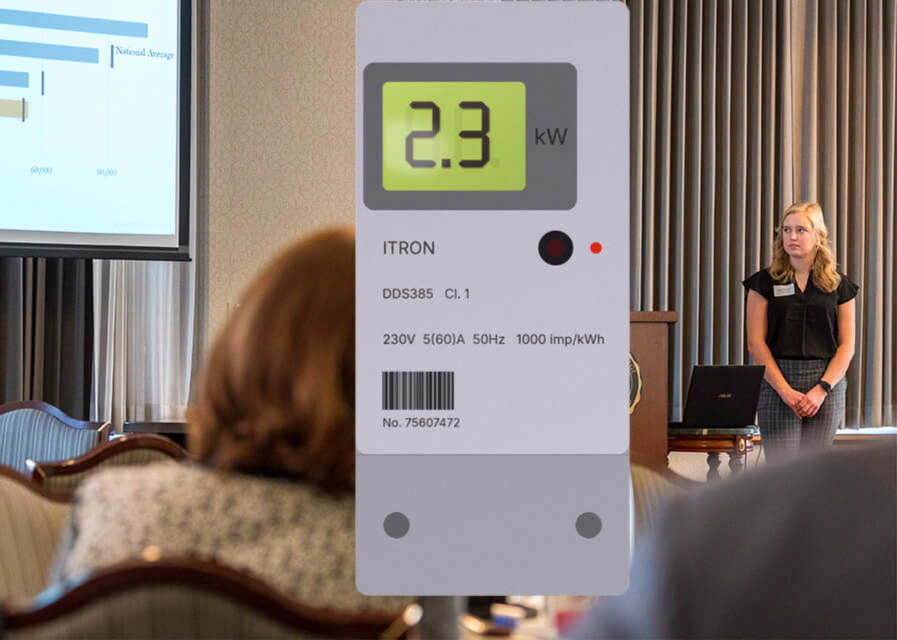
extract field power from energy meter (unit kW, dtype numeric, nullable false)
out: 2.3 kW
